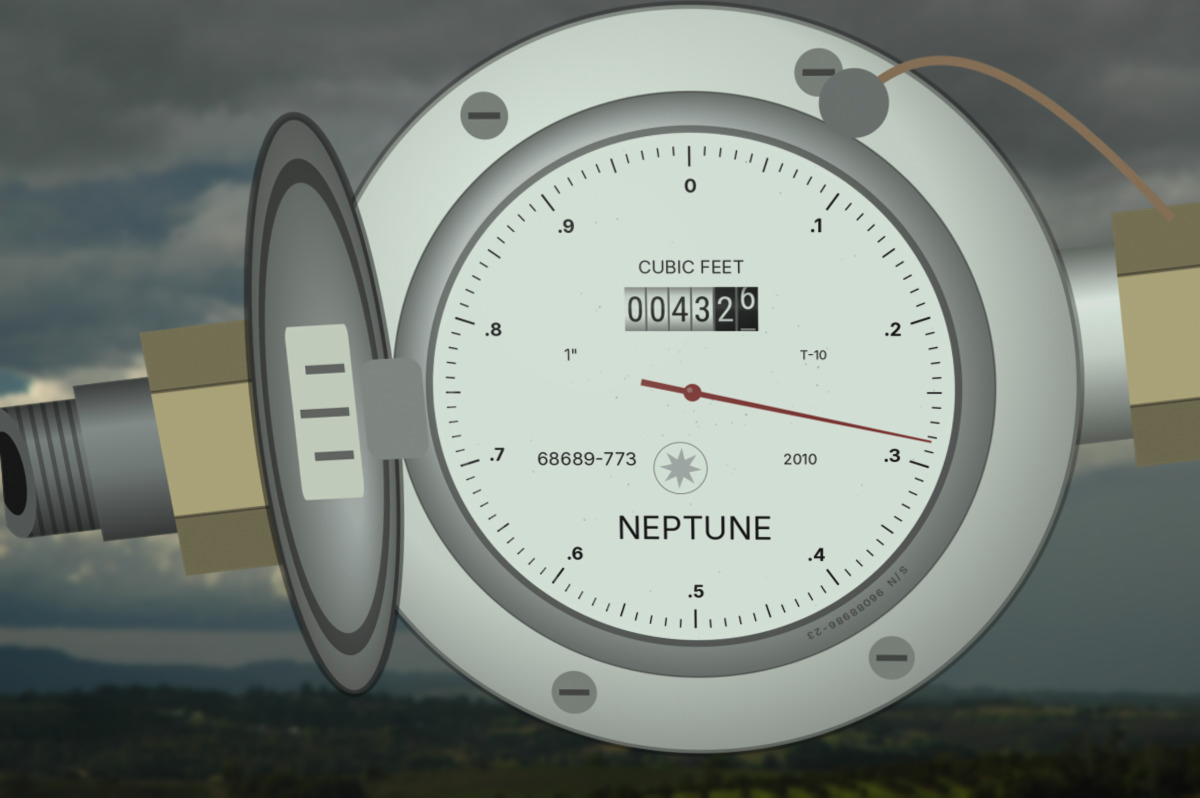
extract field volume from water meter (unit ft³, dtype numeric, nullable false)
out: 4326.28 ft³
